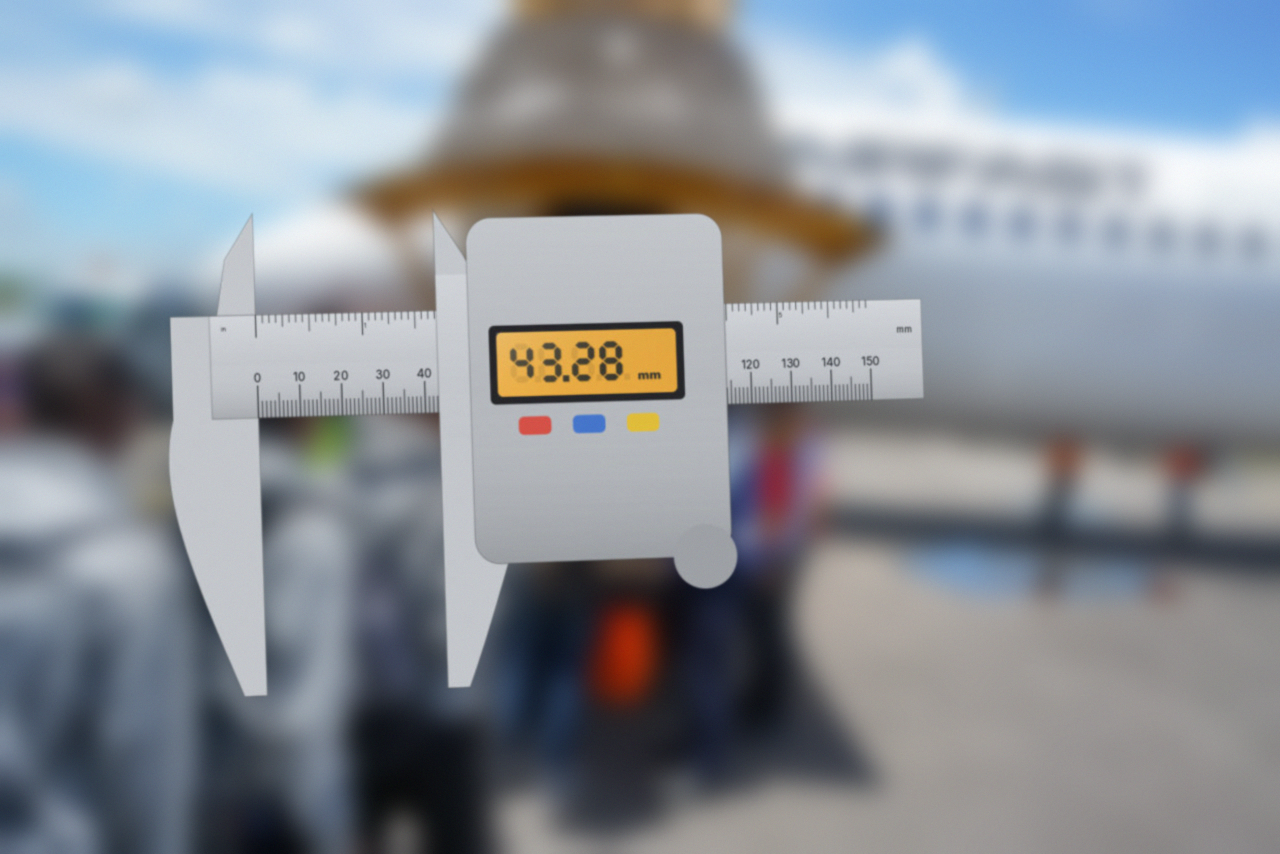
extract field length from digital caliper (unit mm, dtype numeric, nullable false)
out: 43.28 mm
